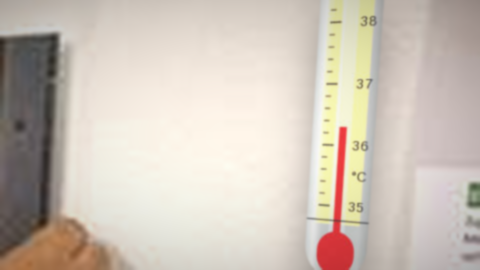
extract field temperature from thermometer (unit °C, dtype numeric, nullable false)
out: 36.3 °C
